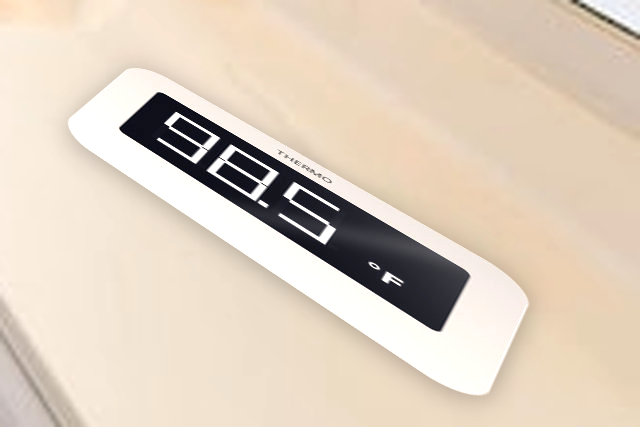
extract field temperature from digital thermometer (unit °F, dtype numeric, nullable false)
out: 98.5 °F
